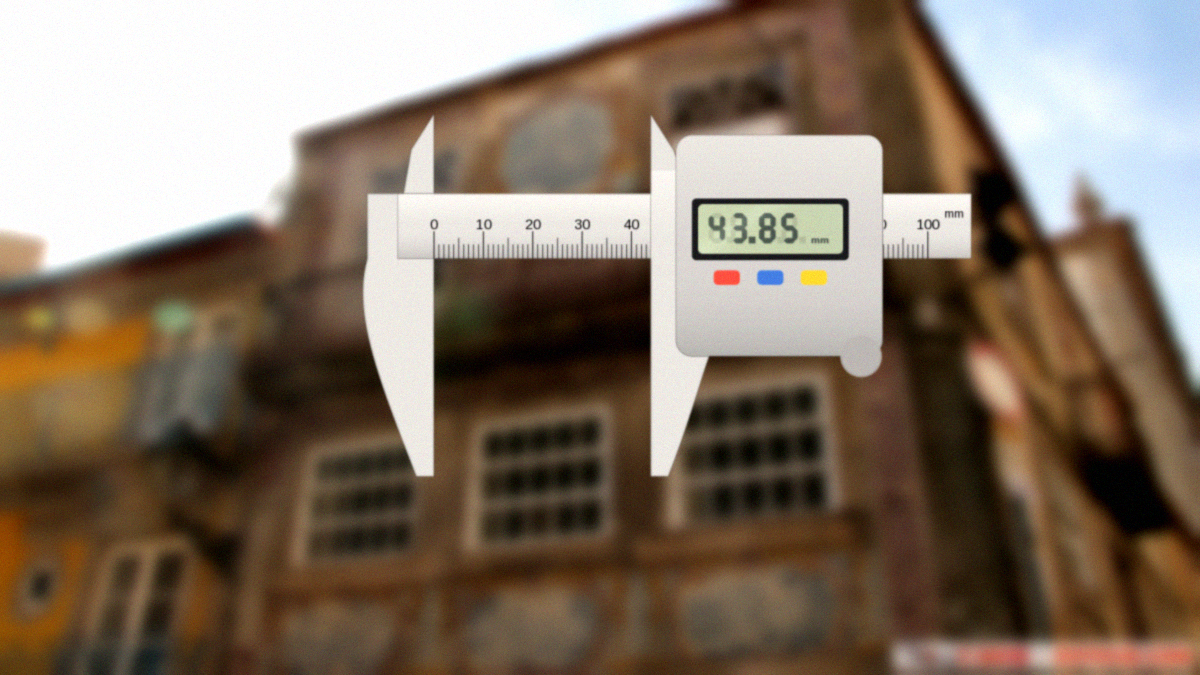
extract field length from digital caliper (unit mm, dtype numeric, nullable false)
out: 43.85 mm
